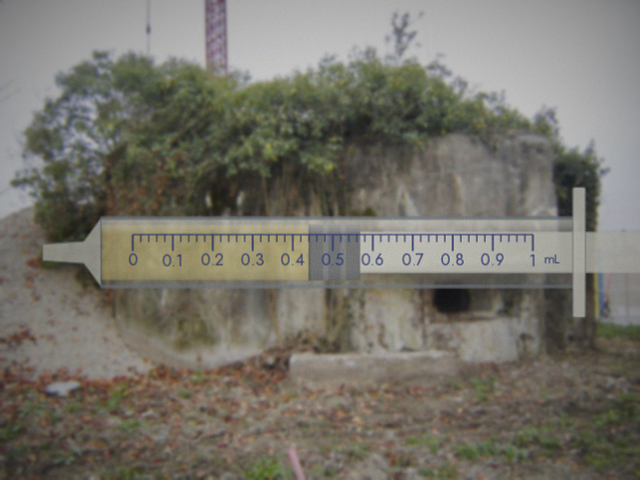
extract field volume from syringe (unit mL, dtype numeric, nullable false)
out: 0.44 mL
